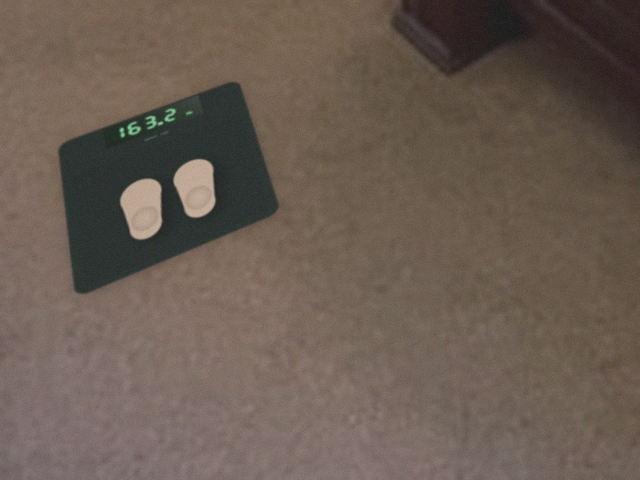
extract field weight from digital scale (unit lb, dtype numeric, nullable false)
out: 163.2 lb
